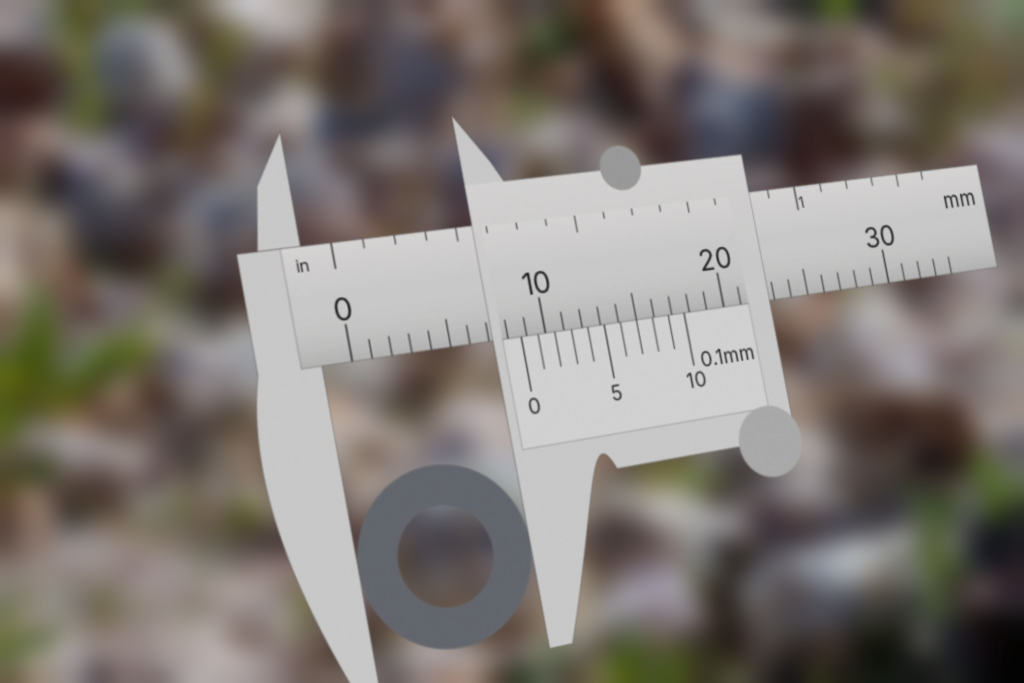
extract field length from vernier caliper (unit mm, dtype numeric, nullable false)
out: 8.7 mm
